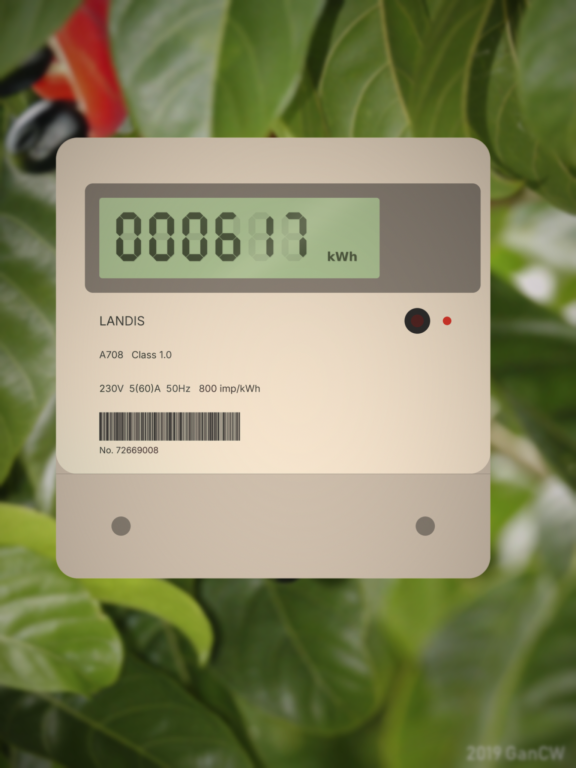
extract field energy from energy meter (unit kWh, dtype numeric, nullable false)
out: 617 kWh
